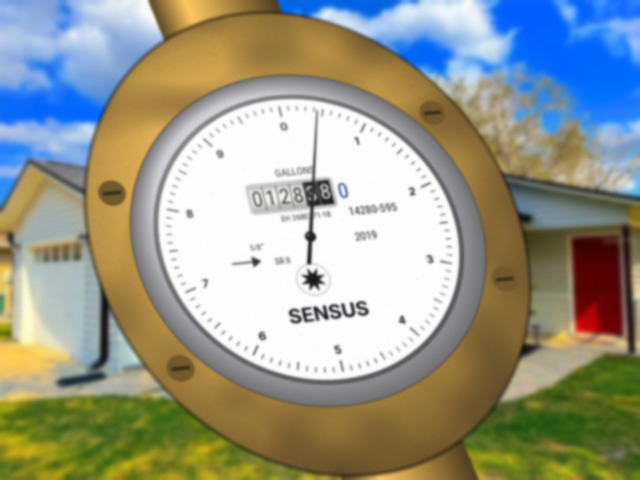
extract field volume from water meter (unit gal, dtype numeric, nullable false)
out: 128380.4 gal
